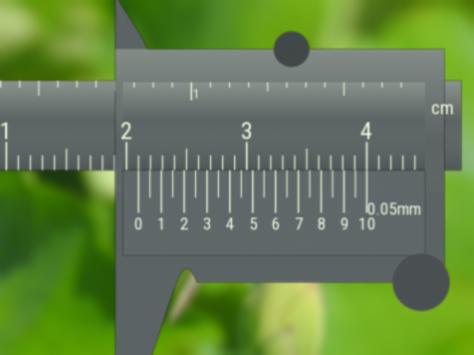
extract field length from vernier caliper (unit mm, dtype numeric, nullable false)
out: 21.0 mm
